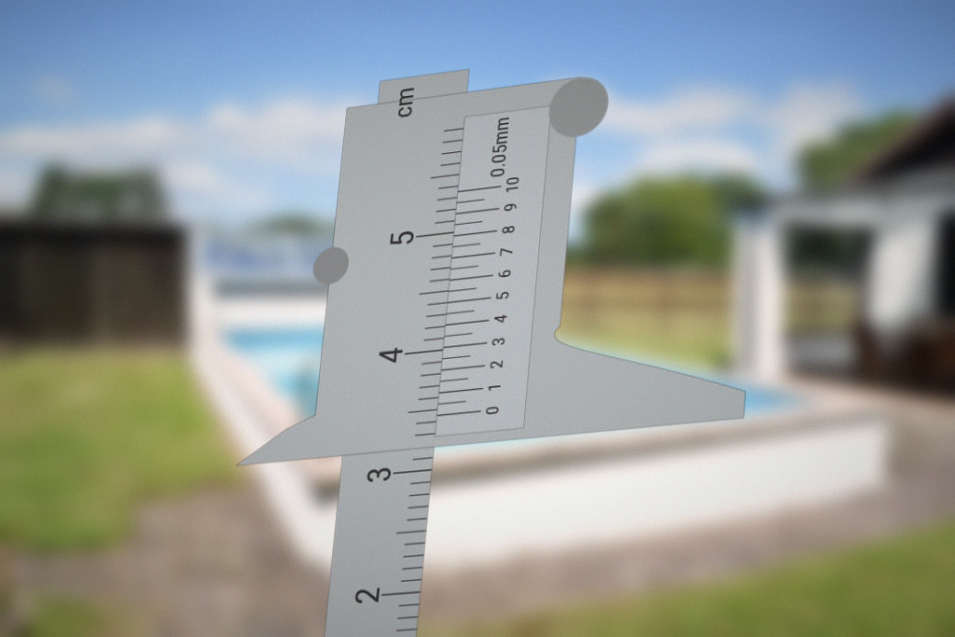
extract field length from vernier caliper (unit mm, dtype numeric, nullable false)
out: 34.5 mm
